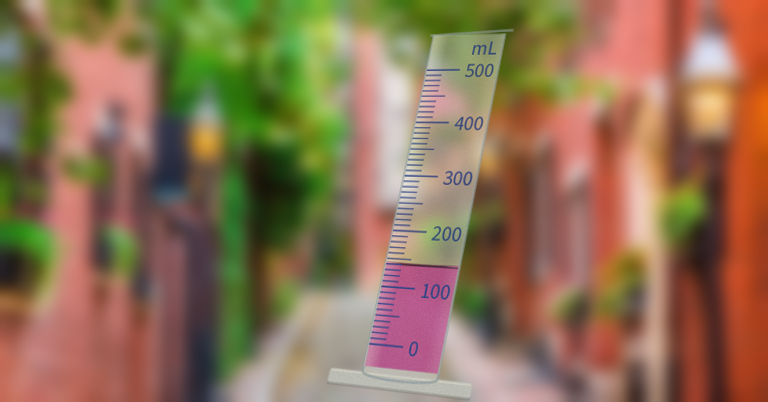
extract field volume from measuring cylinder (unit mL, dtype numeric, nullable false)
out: 140 mL
